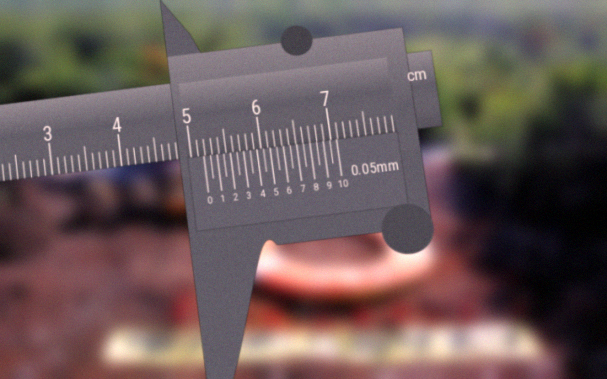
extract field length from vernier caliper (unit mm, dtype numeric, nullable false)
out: 51.8 mm
